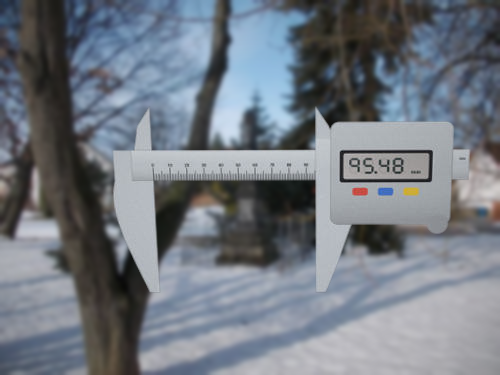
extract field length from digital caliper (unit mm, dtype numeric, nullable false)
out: 95.48 mm
